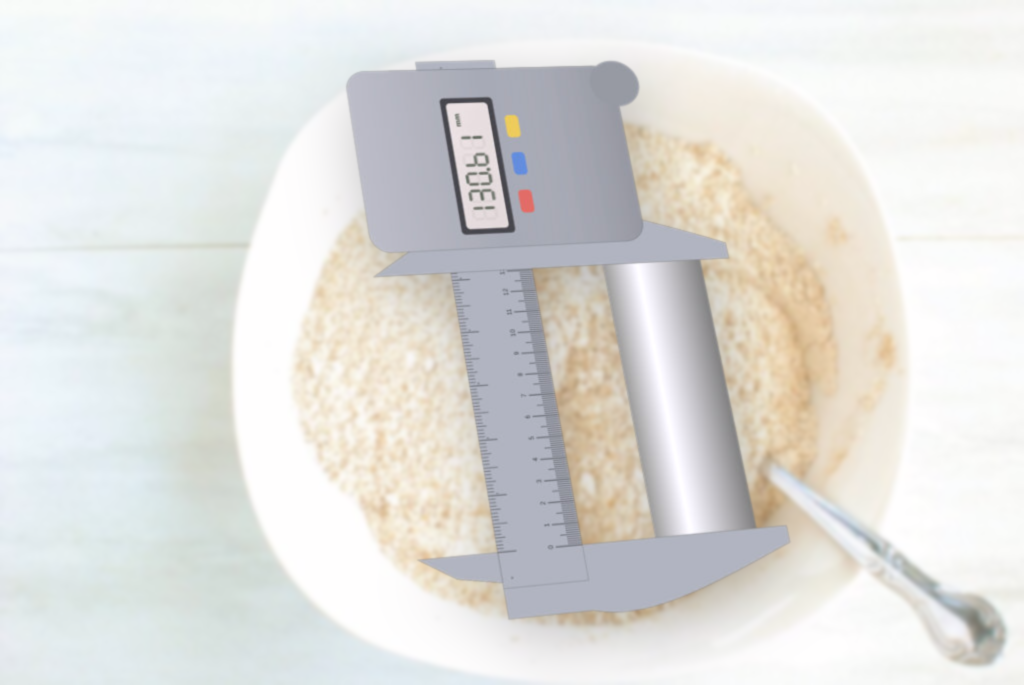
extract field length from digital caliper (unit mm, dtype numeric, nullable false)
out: 130.61 mm
